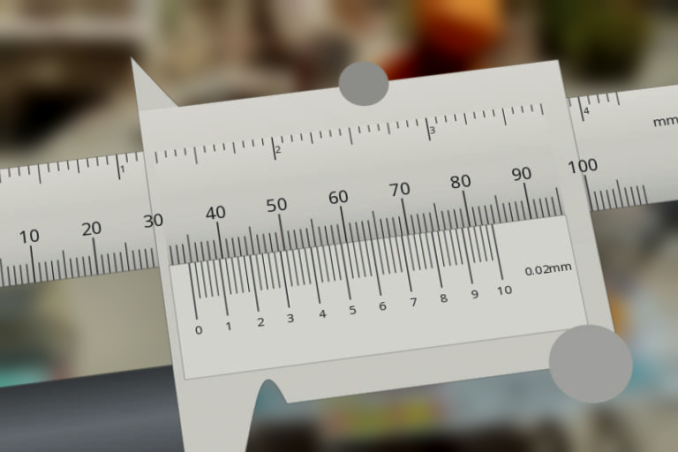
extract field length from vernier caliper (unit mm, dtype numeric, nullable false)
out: 34.6 mm
